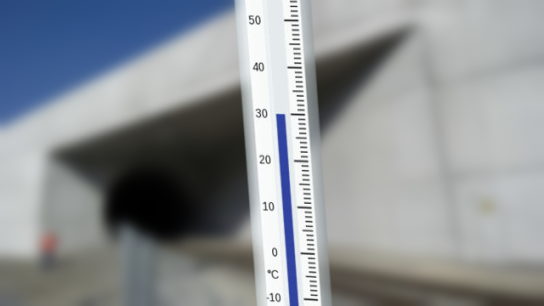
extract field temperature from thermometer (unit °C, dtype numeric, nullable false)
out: 30 °C
